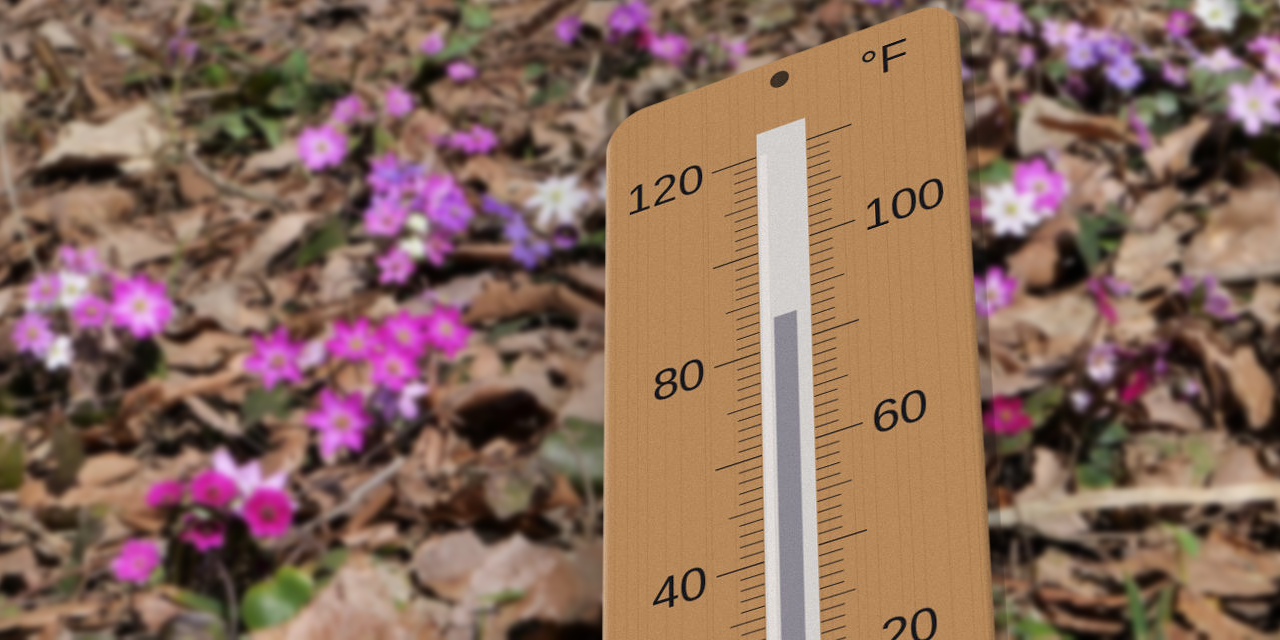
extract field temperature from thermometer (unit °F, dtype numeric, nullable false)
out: 86 °F
